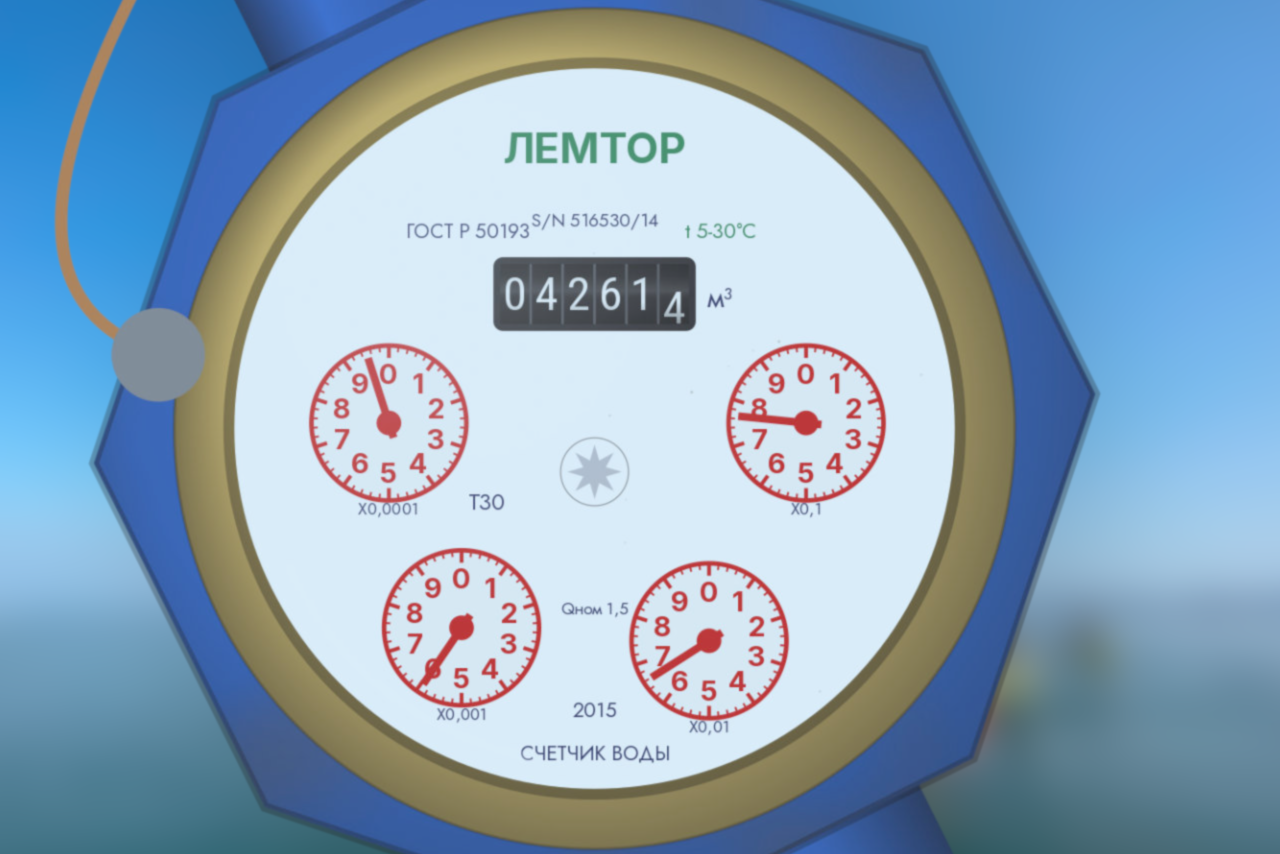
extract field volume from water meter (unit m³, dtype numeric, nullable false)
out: 42613.7659 m³
